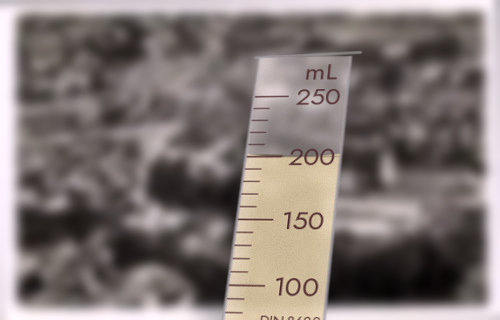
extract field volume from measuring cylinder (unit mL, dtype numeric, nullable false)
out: 200 mL
